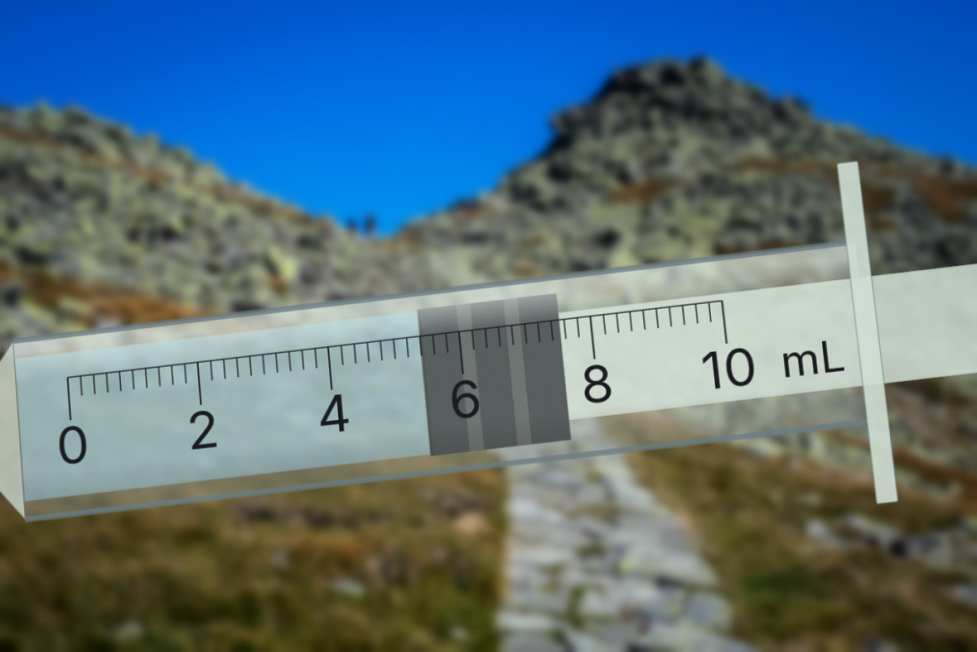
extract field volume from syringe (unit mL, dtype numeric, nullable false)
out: 5.4 mL
